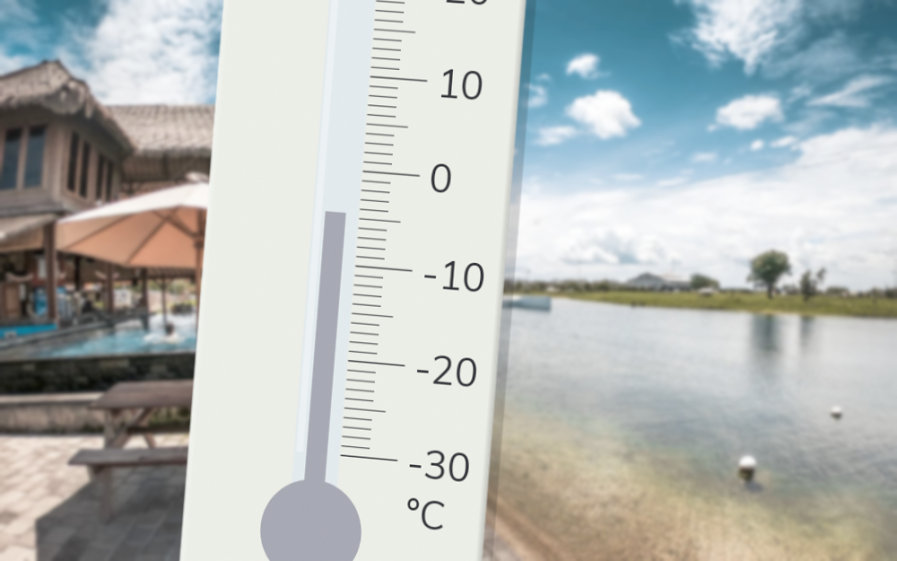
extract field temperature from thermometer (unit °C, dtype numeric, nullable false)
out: -4.5 °C
